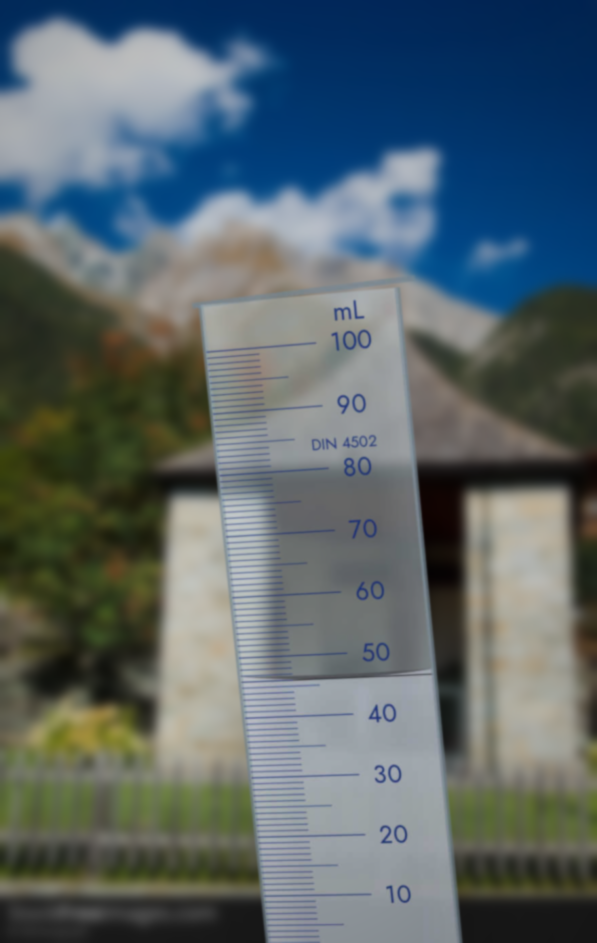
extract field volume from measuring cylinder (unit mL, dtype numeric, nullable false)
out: 46 mL
